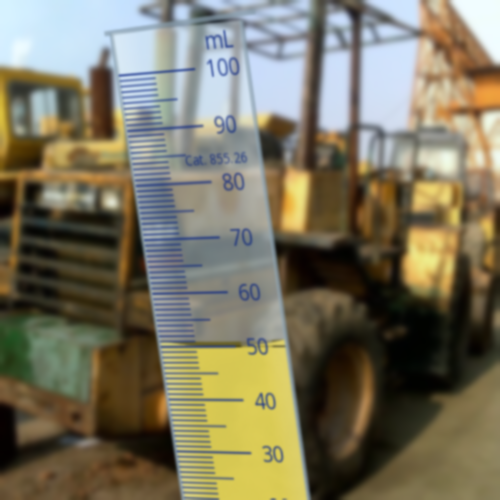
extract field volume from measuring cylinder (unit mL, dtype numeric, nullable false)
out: 50 mL
